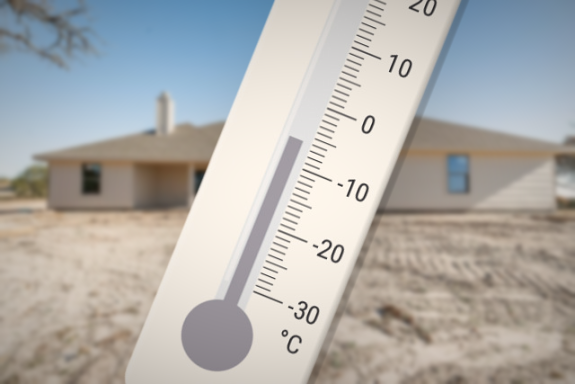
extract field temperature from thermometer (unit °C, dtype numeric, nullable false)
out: -6 °C
